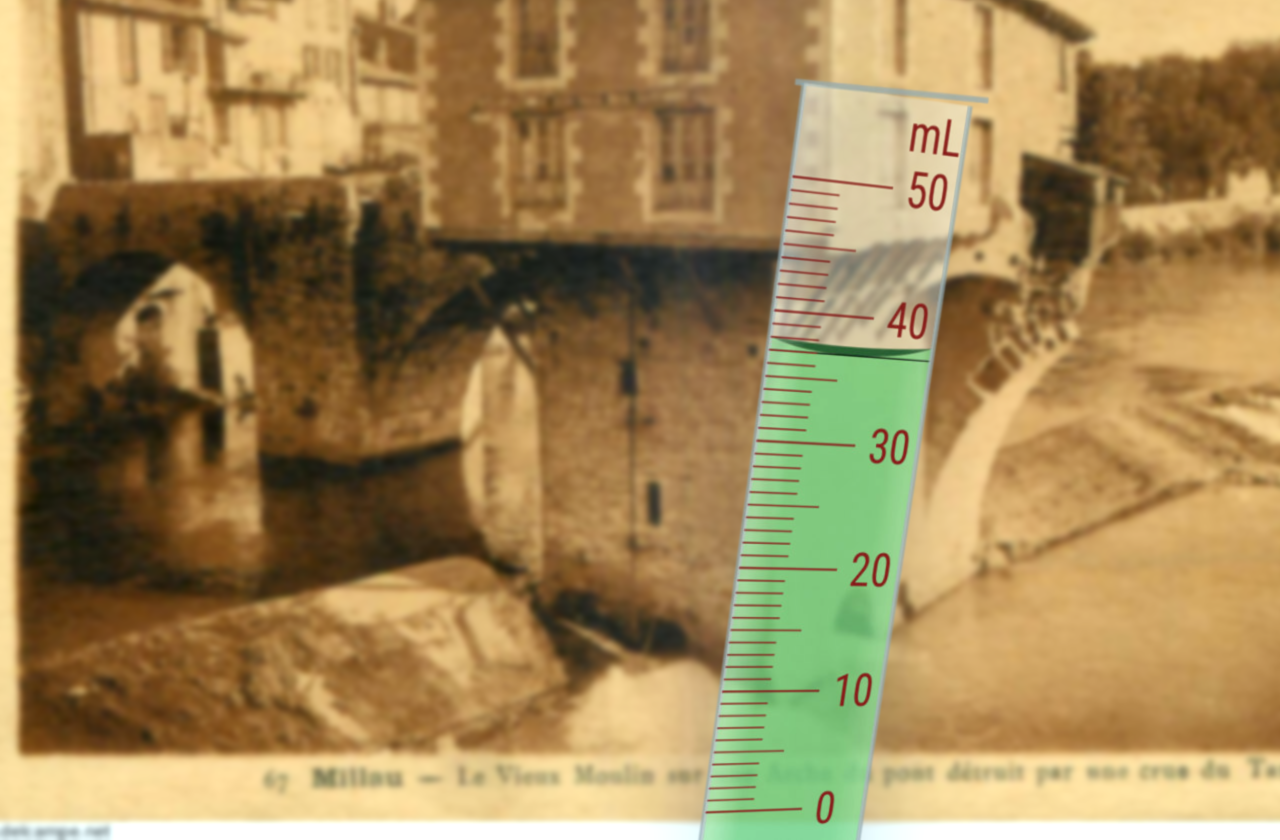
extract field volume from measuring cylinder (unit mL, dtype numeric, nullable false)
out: 37 mL
